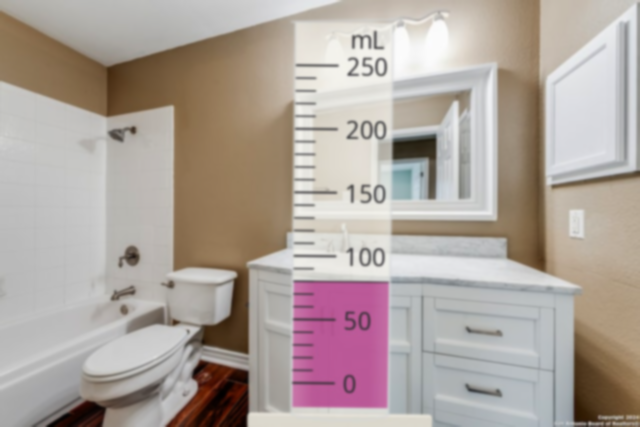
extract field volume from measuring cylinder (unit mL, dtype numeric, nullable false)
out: 80 mL
